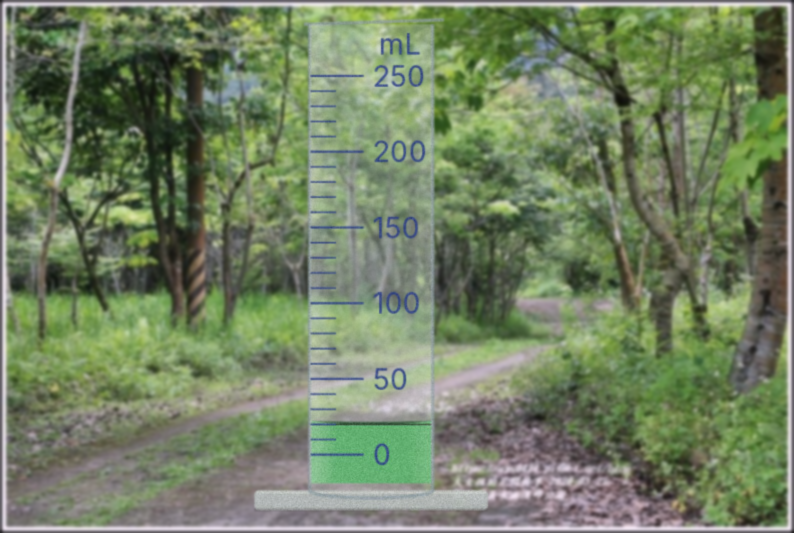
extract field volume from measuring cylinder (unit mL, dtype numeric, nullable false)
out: 20 mL
